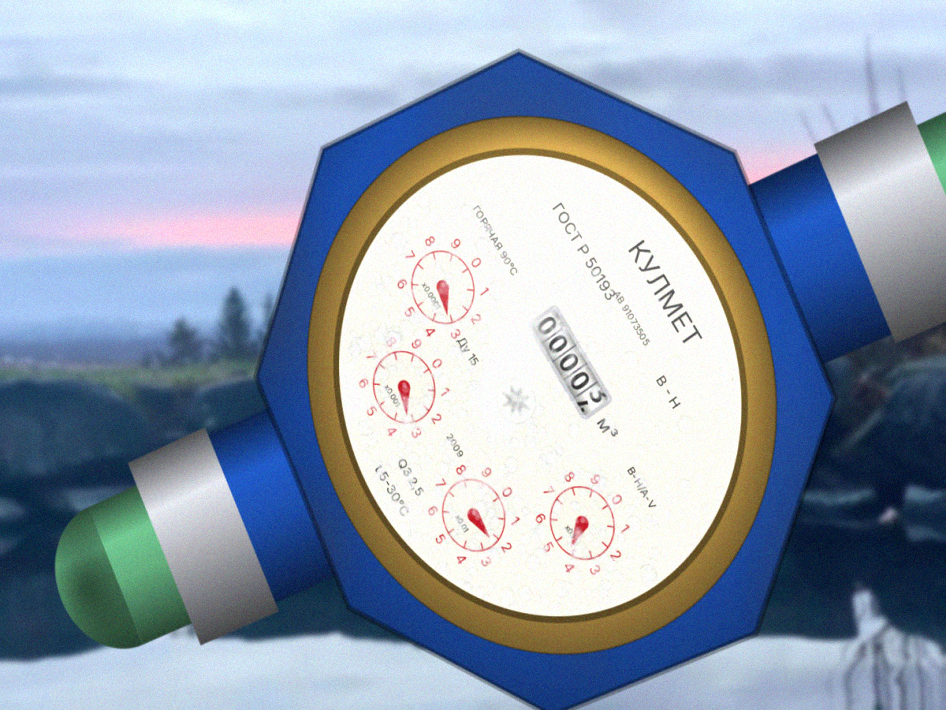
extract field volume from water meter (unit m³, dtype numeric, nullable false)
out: 3.4233 m³
